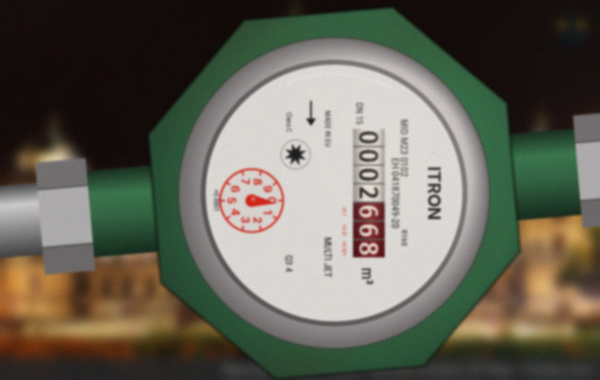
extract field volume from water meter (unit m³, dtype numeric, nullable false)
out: 2.6680 m³
